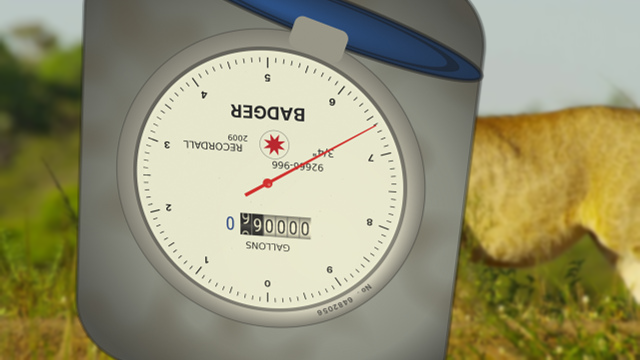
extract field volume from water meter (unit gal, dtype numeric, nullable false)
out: 656.6 gal
